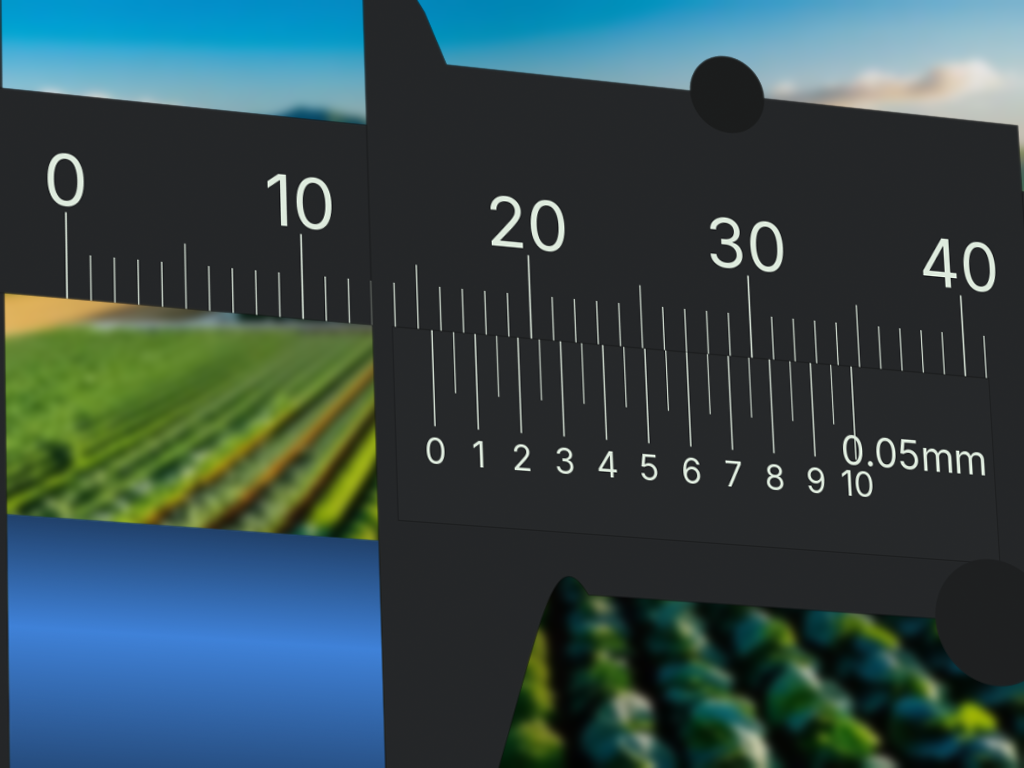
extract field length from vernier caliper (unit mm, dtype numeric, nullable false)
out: 15.6 mm
